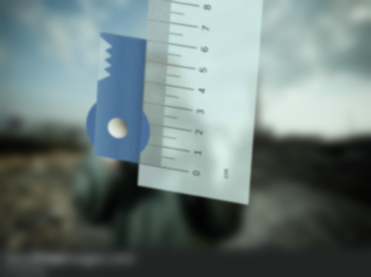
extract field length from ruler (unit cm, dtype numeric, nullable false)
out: 6 cm
